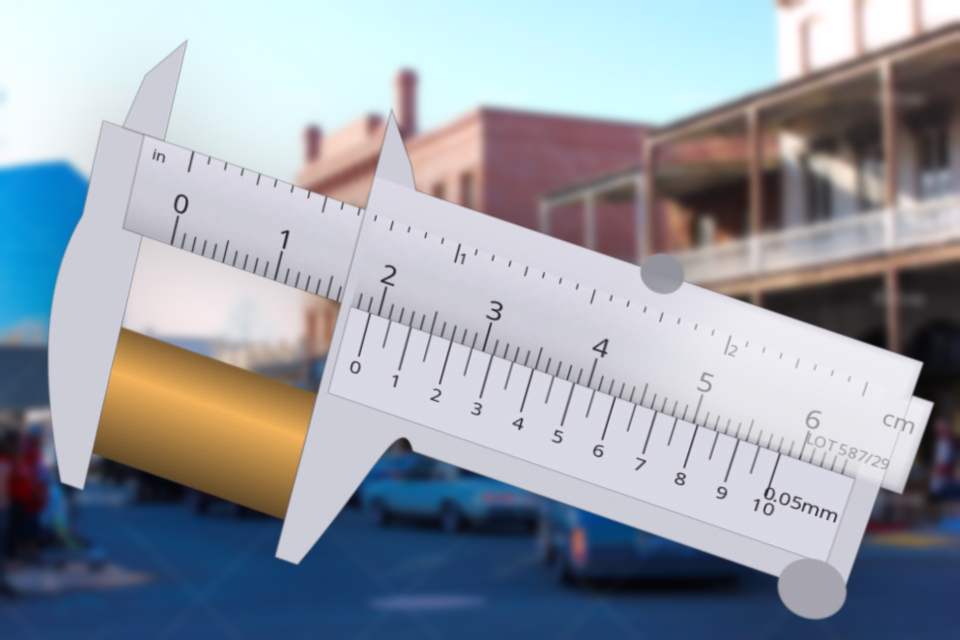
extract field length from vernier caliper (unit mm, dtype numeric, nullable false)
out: 19.2 mm
